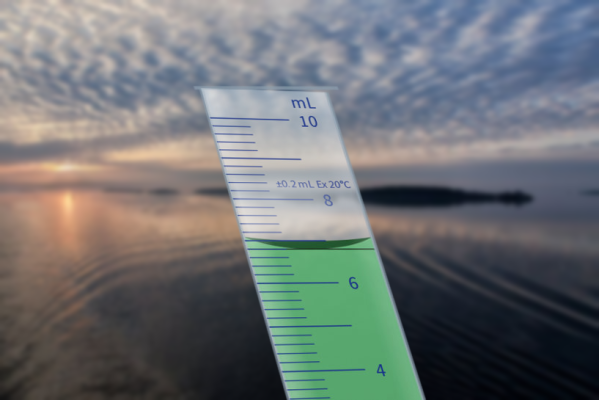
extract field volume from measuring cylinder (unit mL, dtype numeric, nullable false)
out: 6.8 mL
